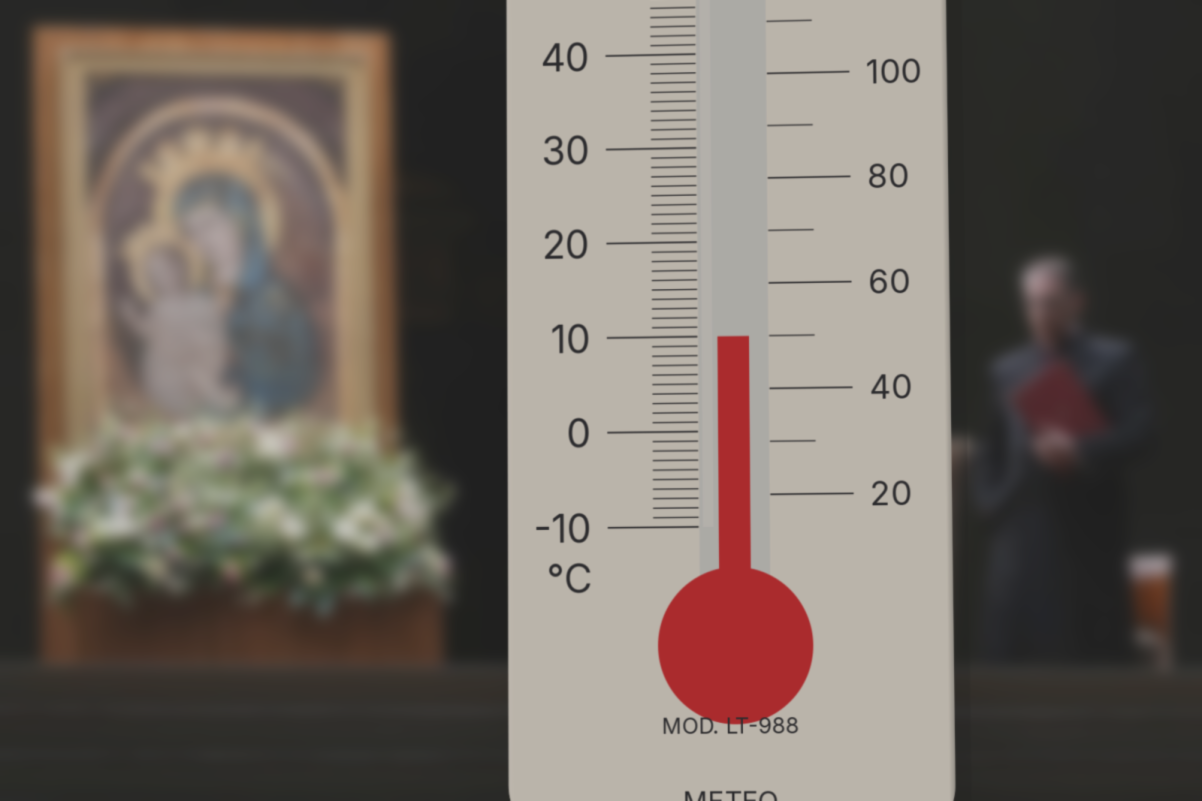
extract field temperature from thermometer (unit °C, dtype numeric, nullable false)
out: 10 °C
